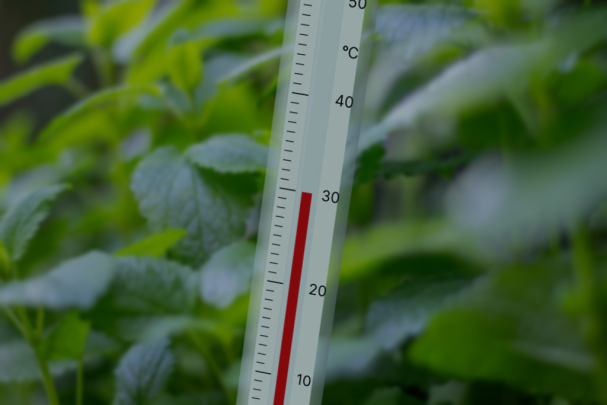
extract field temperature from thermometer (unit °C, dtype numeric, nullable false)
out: 30 °C
